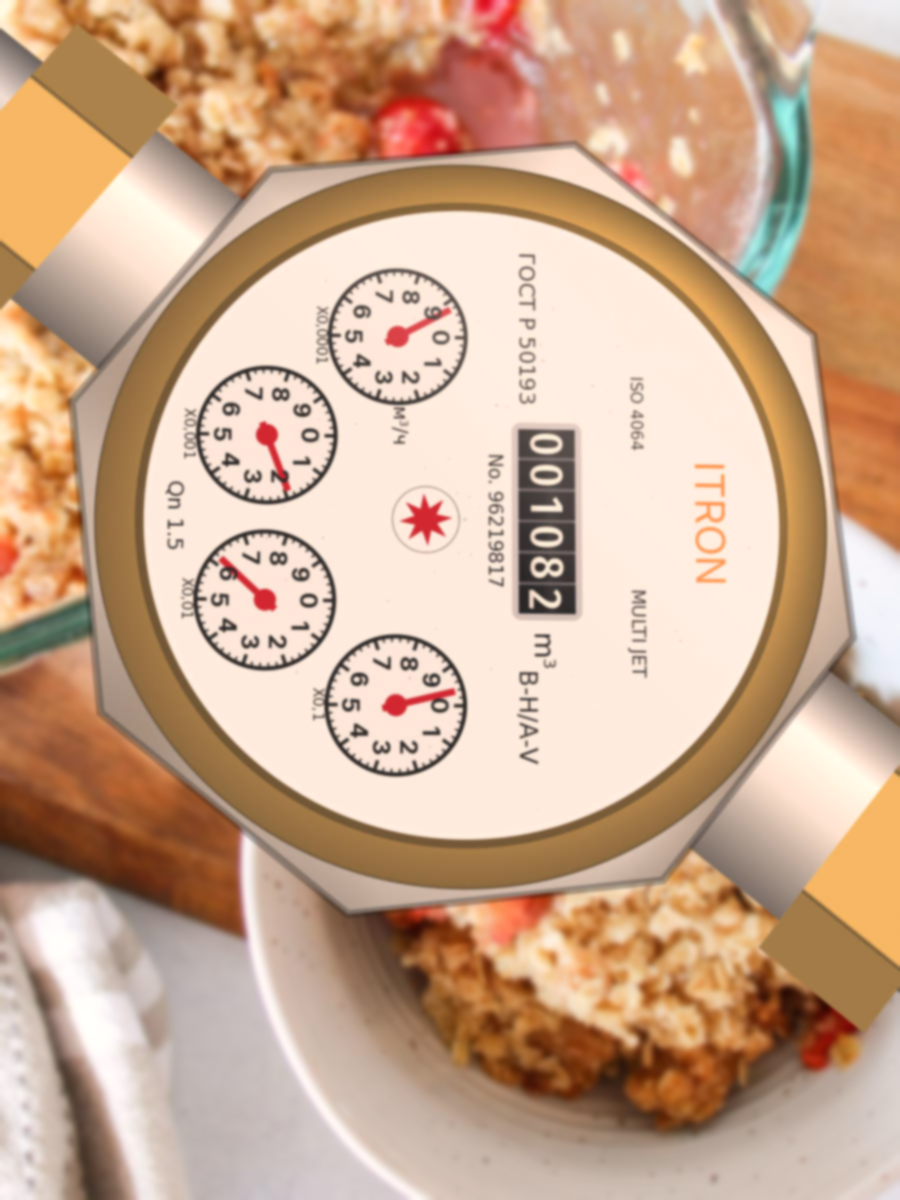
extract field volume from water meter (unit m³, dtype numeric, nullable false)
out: 1081.9619 m³
